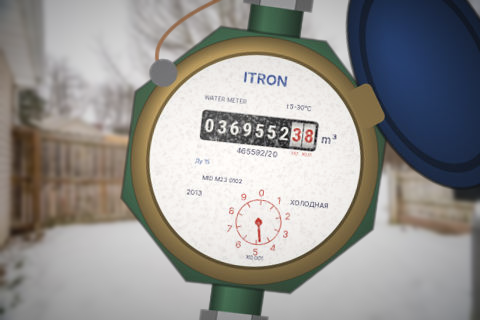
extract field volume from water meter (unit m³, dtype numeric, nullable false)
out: 369552.384 m³
